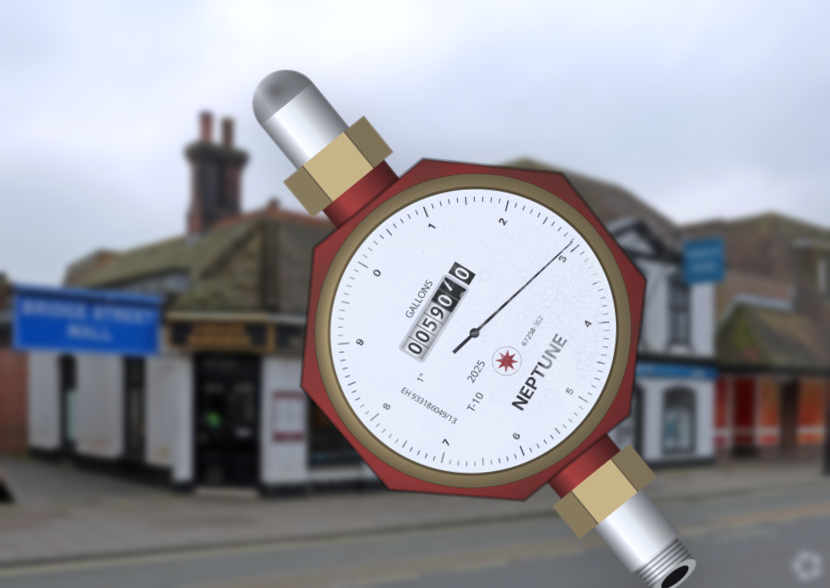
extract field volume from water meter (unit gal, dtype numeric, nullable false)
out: 59072.9 gal
